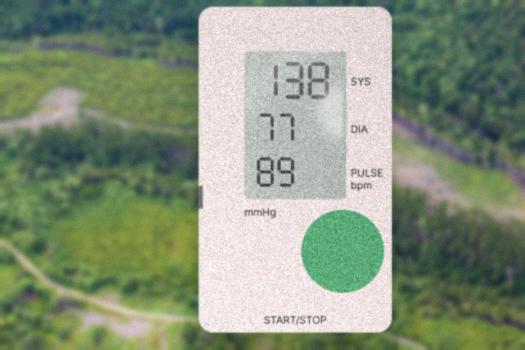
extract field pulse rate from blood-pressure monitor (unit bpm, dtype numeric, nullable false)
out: 89 bpm
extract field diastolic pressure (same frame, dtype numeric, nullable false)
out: 77 mmHg
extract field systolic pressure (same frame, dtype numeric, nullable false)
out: 138 mmHg
